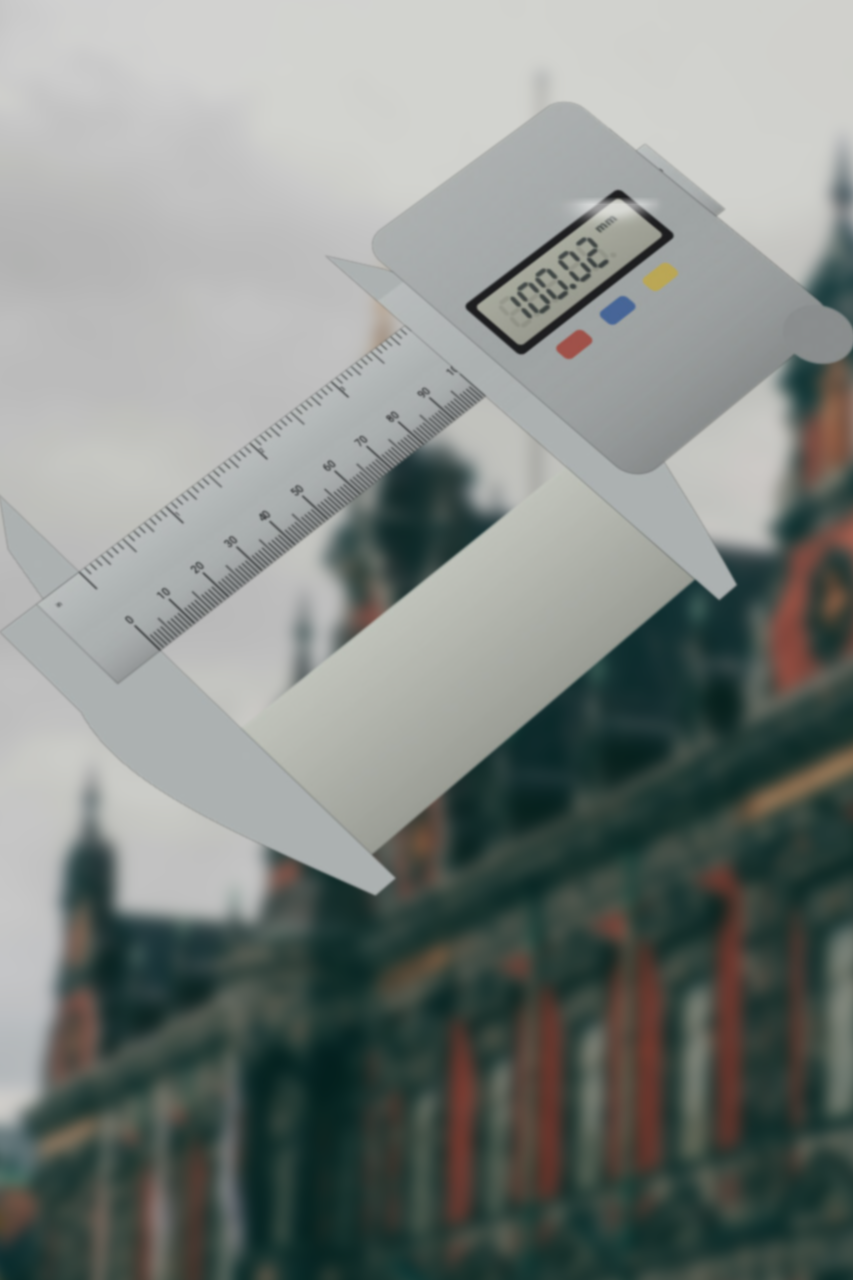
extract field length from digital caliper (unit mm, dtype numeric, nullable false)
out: 100.02 mm
